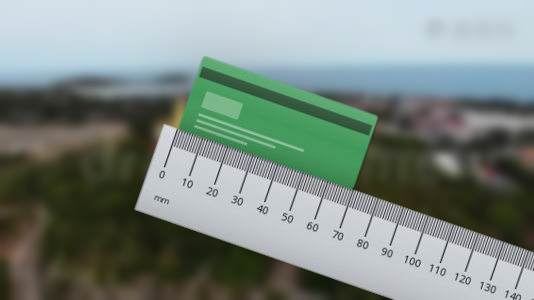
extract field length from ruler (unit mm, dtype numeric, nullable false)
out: 70 mm
